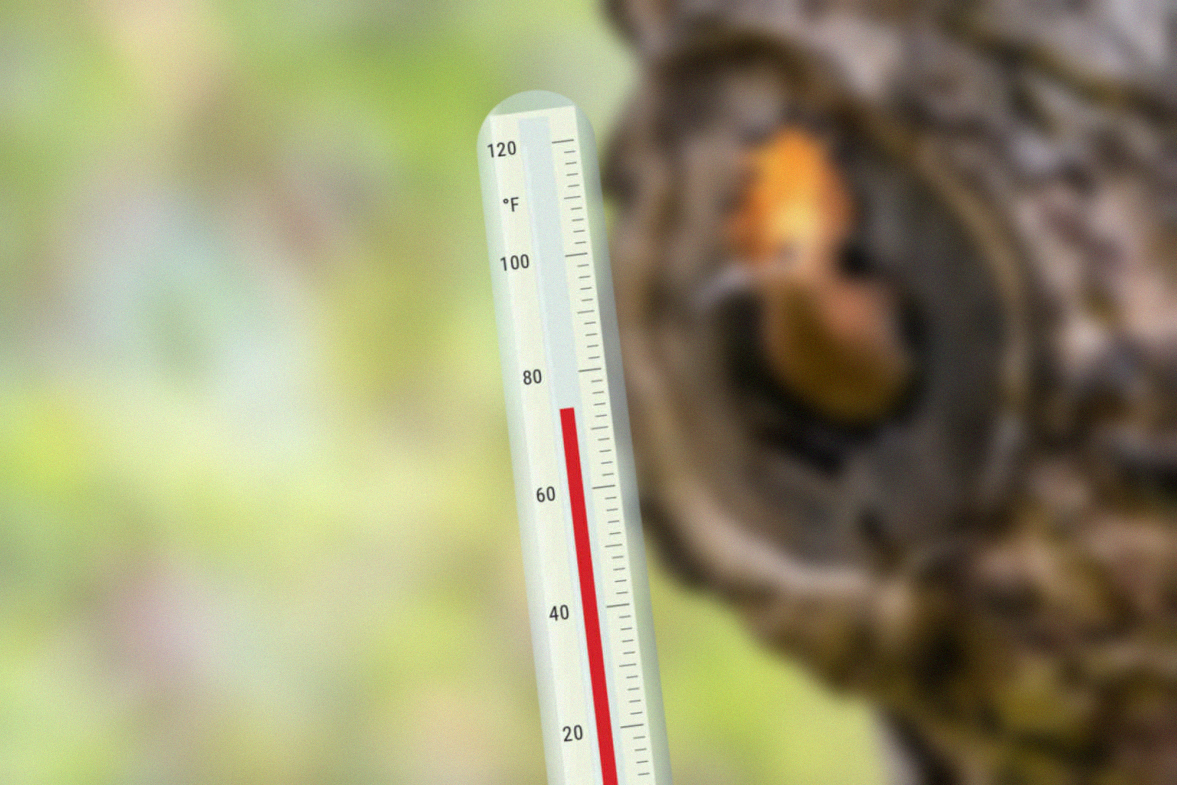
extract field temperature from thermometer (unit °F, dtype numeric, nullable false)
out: 74 °F
